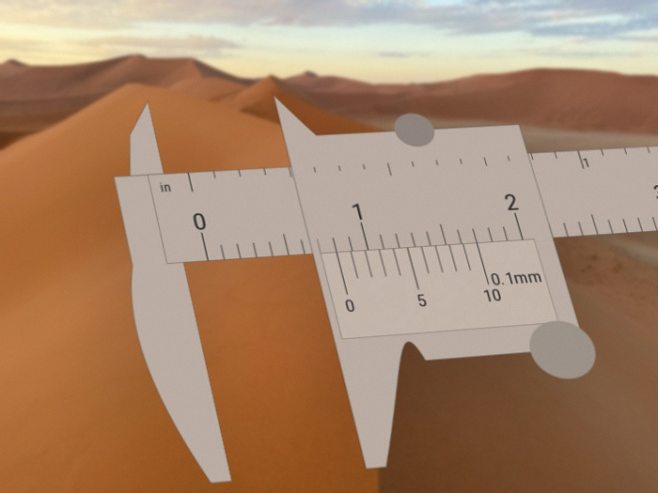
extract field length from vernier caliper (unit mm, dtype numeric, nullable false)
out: 8.0 mm
